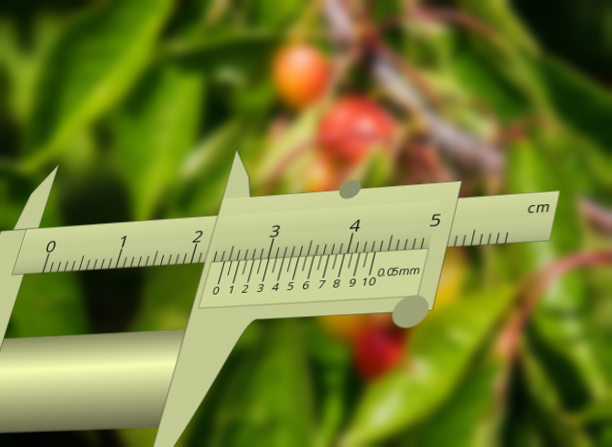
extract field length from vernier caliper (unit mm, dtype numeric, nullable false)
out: 24.4 mm
